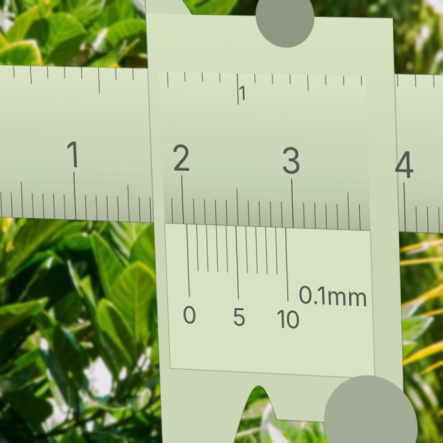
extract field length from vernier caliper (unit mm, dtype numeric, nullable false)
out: 20.3 mm
